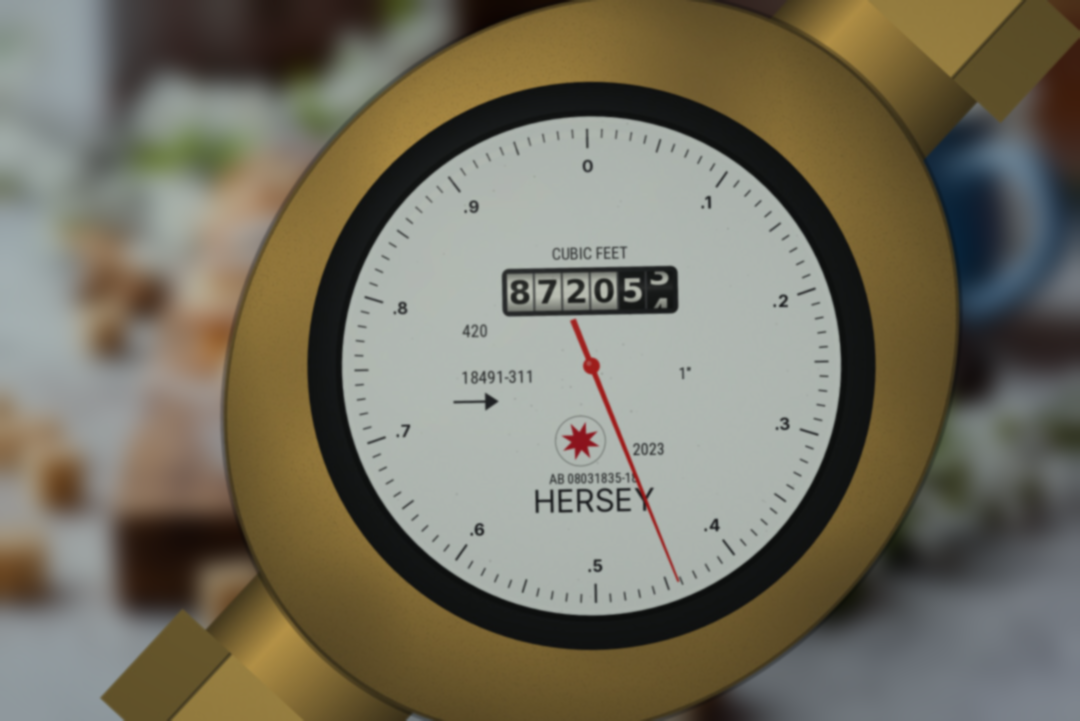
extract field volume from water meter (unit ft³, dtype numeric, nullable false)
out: 872053.44 ft³
